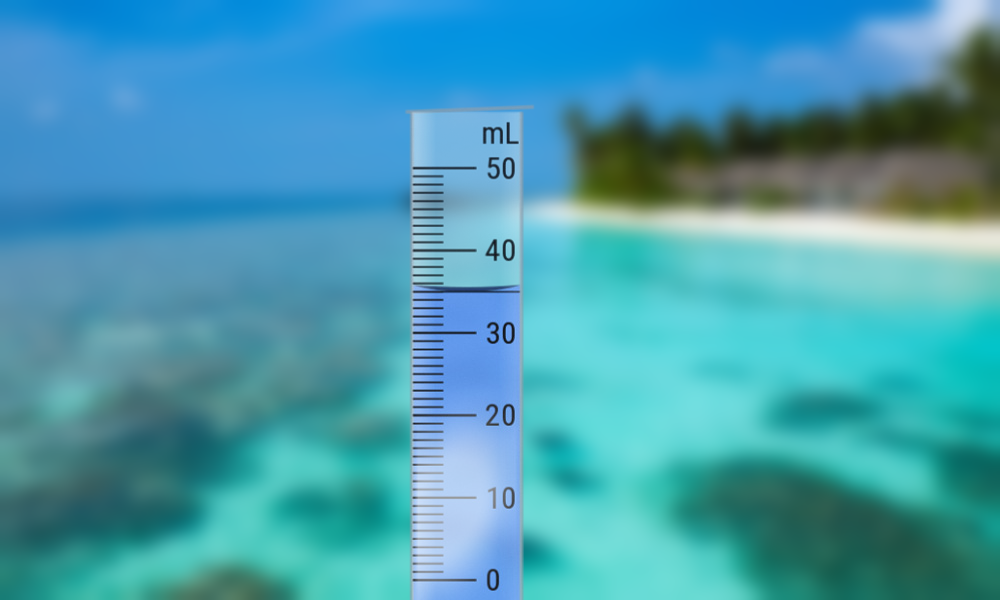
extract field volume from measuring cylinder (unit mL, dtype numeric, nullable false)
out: 35 mL
